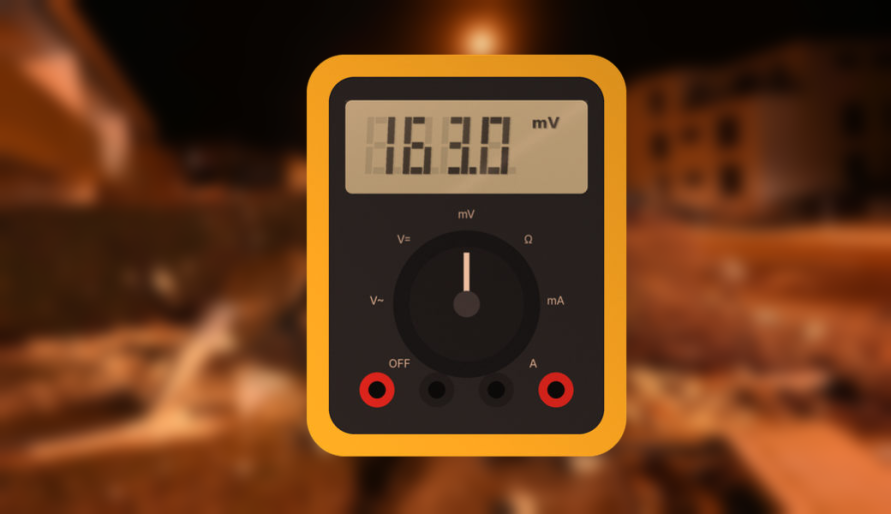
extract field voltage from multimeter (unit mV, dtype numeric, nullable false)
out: 163.0 mV
